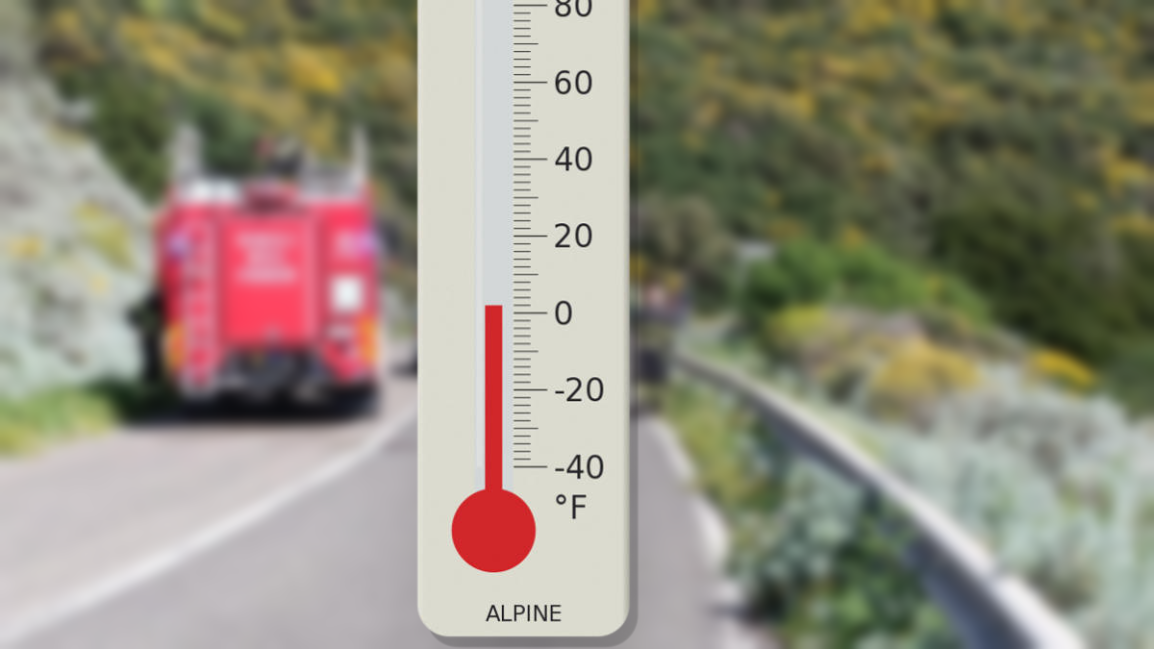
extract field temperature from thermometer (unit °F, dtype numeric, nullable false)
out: 2 °F
